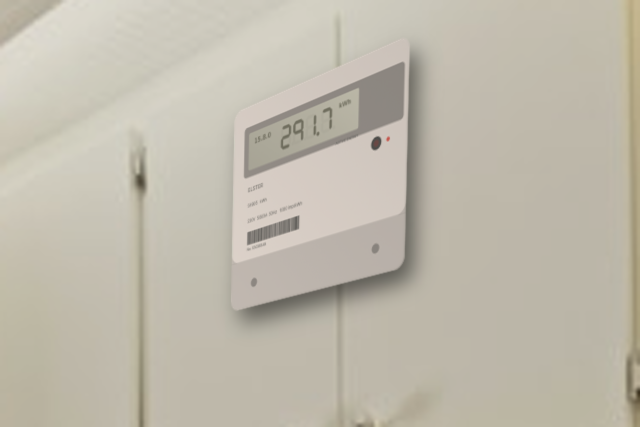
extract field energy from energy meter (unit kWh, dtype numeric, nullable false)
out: 291.7 kWh
